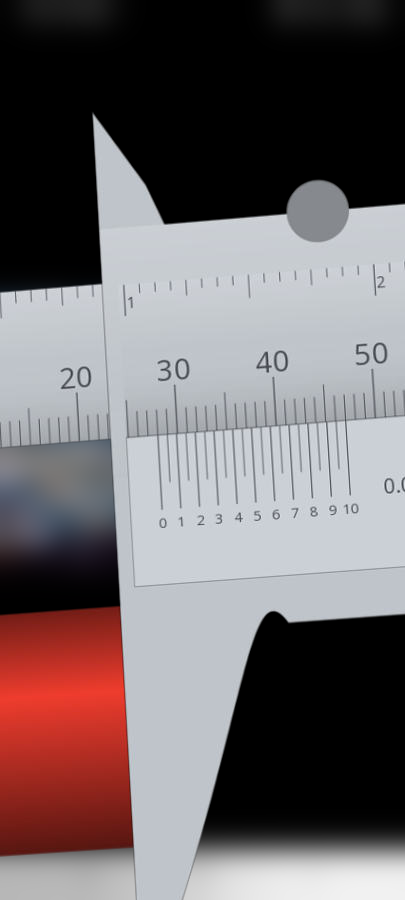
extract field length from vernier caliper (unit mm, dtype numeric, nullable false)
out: 28.0 mm
